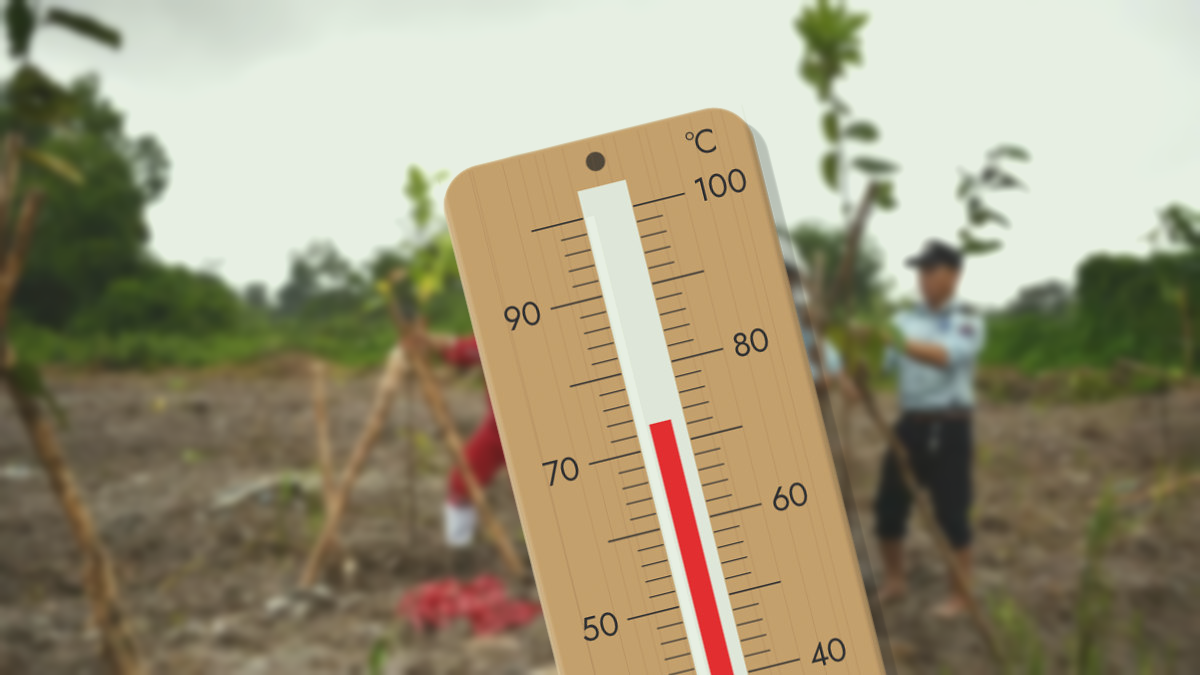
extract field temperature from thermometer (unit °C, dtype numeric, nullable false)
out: 73 °C
